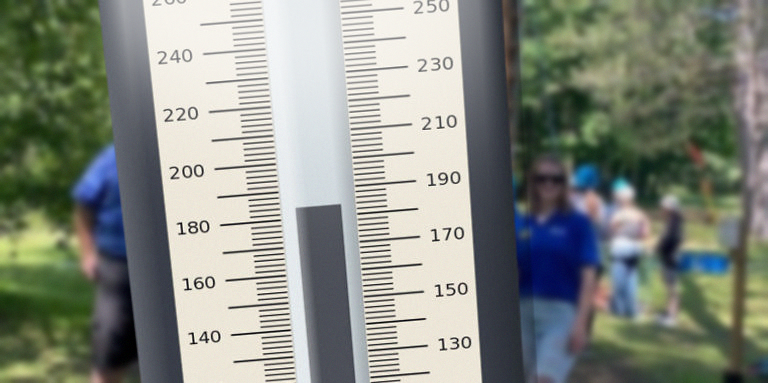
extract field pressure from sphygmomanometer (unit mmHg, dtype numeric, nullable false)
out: 184 mmHg
